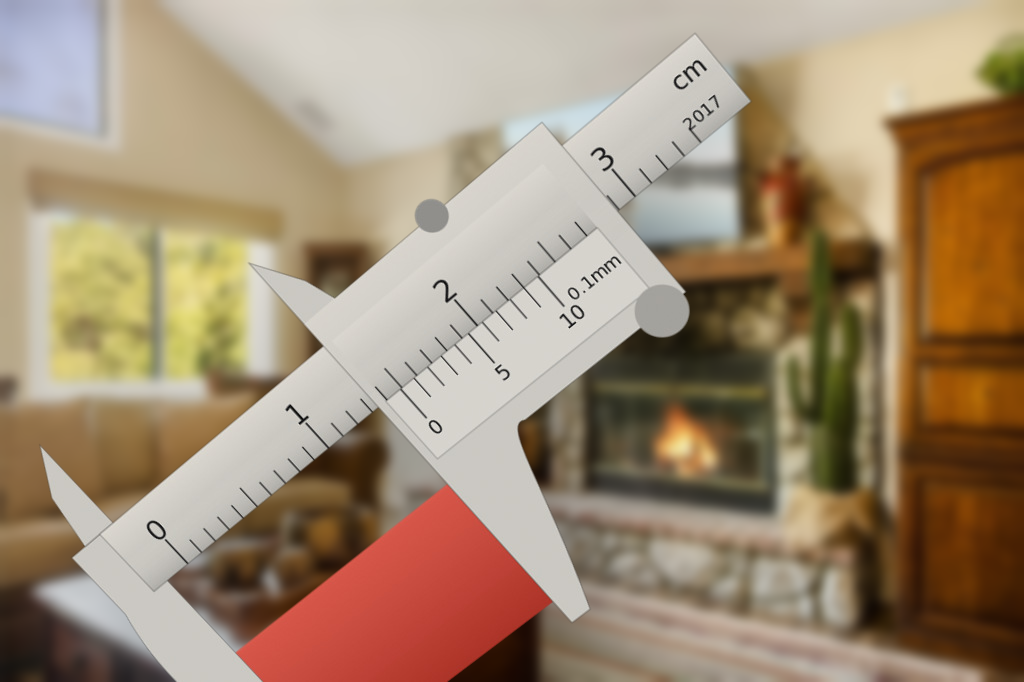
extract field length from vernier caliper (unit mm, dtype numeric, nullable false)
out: 14.9 mm
